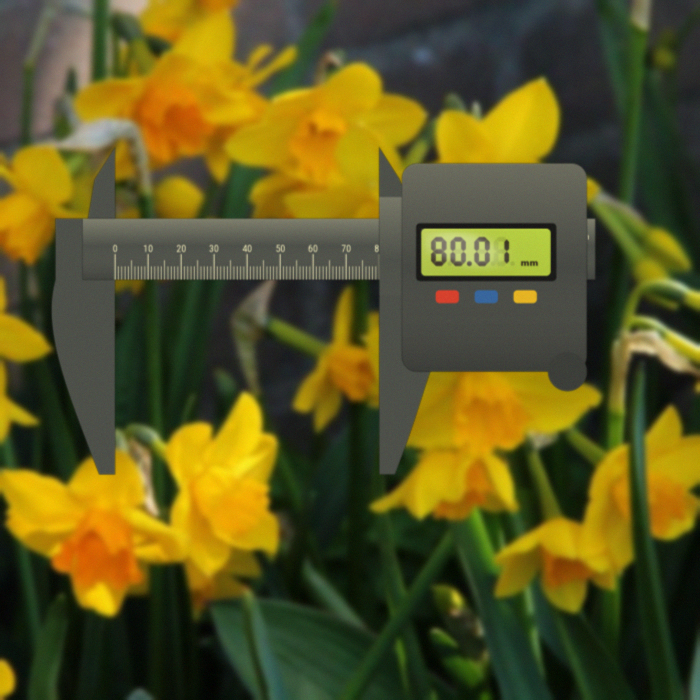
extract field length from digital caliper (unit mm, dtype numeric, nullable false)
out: 80.01 mm
